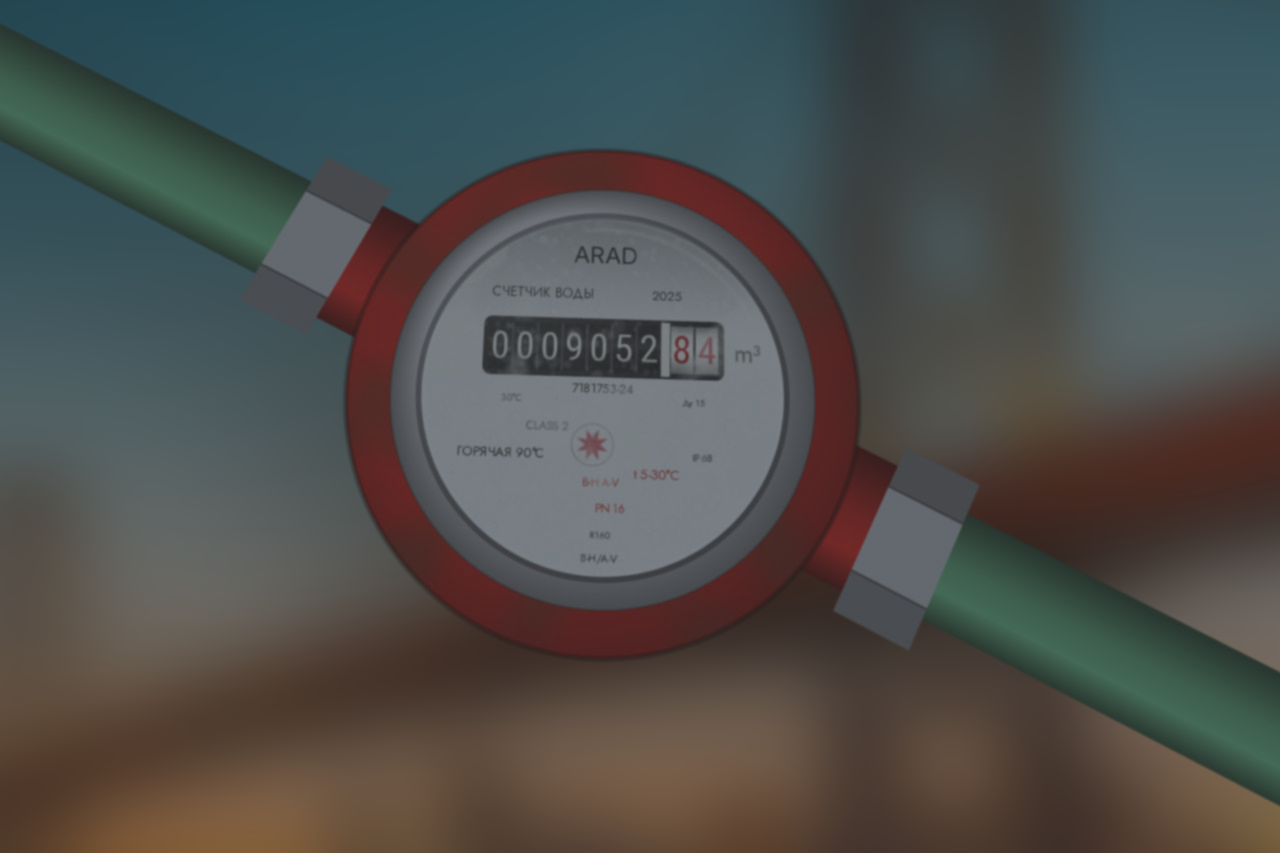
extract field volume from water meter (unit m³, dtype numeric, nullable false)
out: 9052.84 m³
